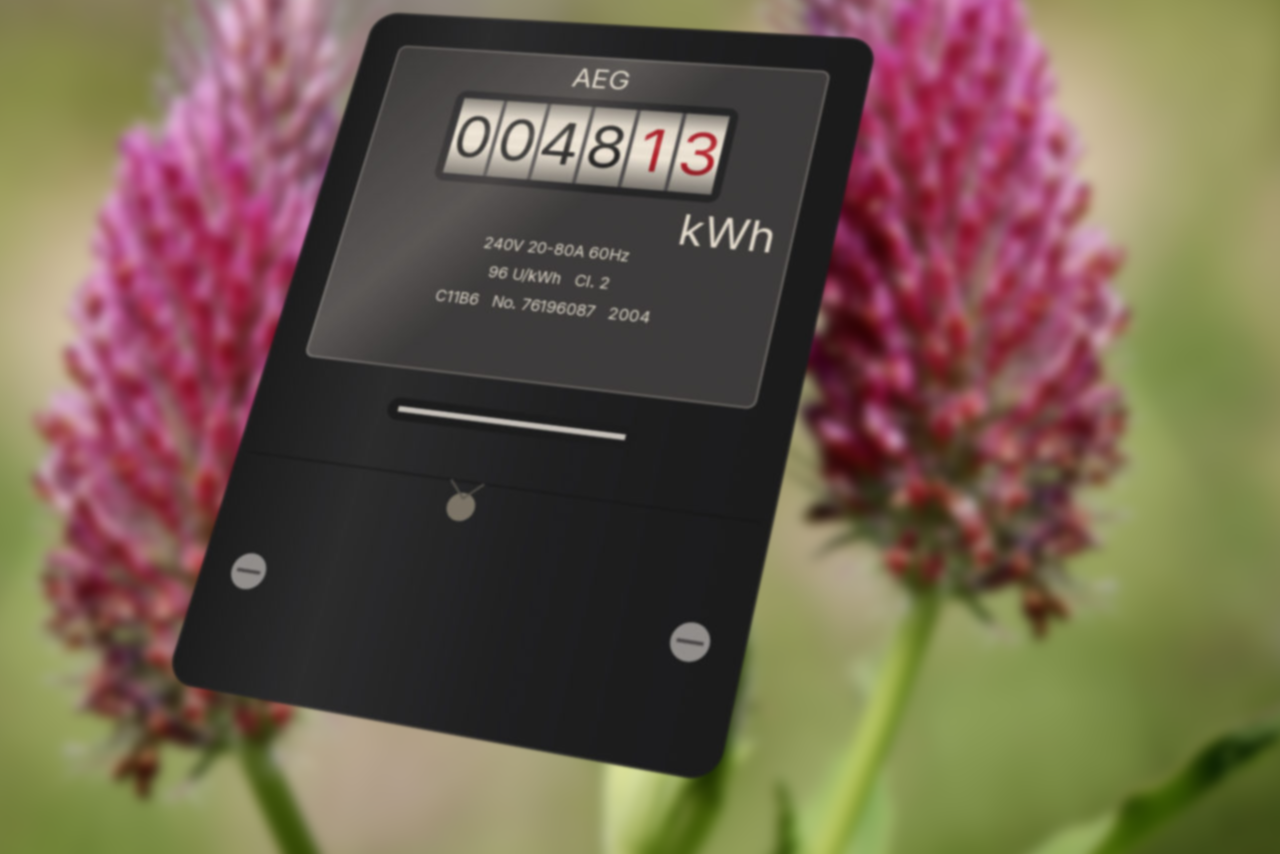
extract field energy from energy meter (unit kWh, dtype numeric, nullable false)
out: 48.13 kWh
